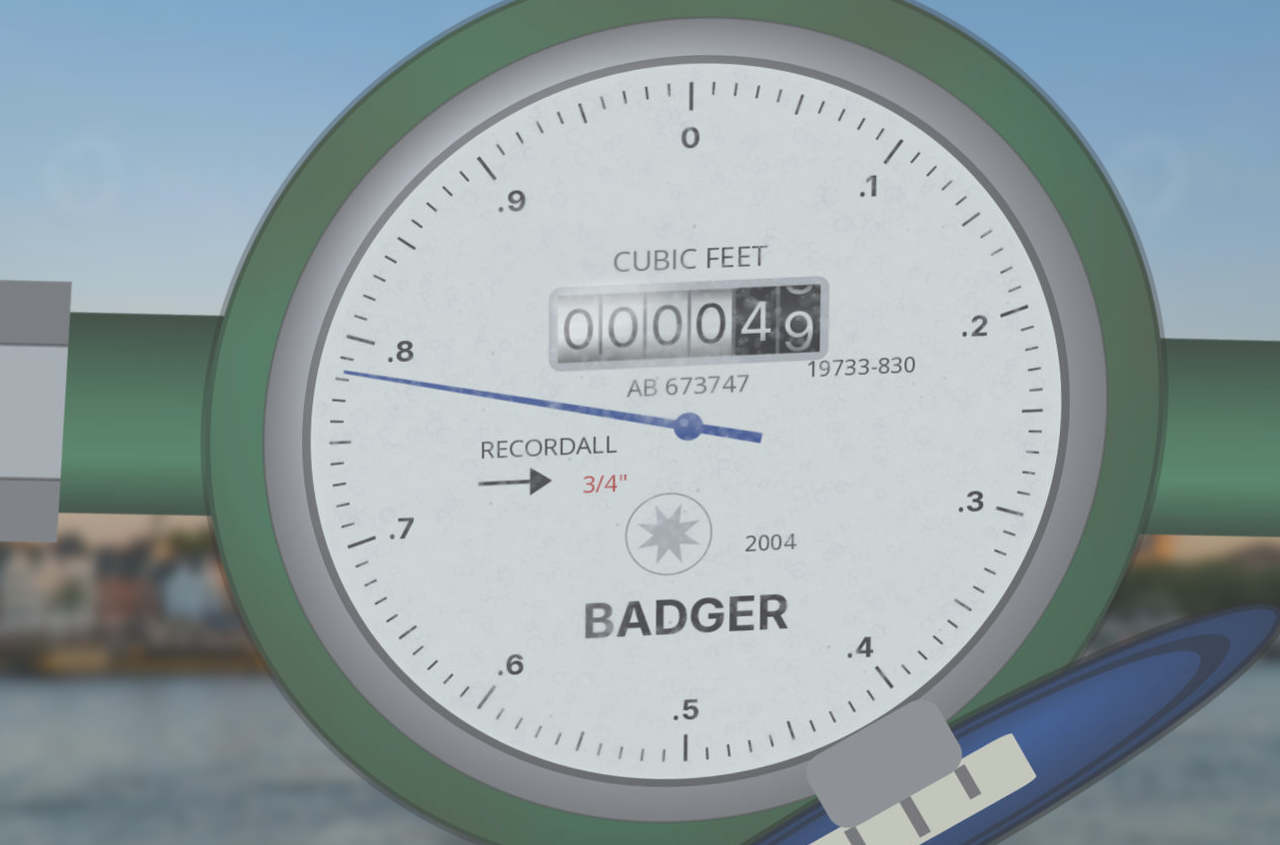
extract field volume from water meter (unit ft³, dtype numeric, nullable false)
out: 48.78 ft³
